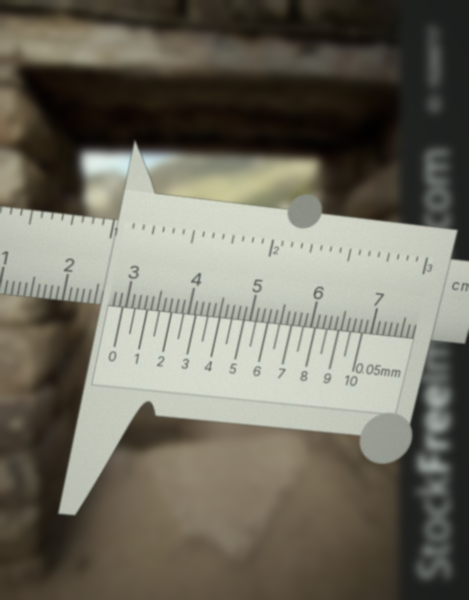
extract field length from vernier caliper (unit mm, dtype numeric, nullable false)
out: 29.5 mm
